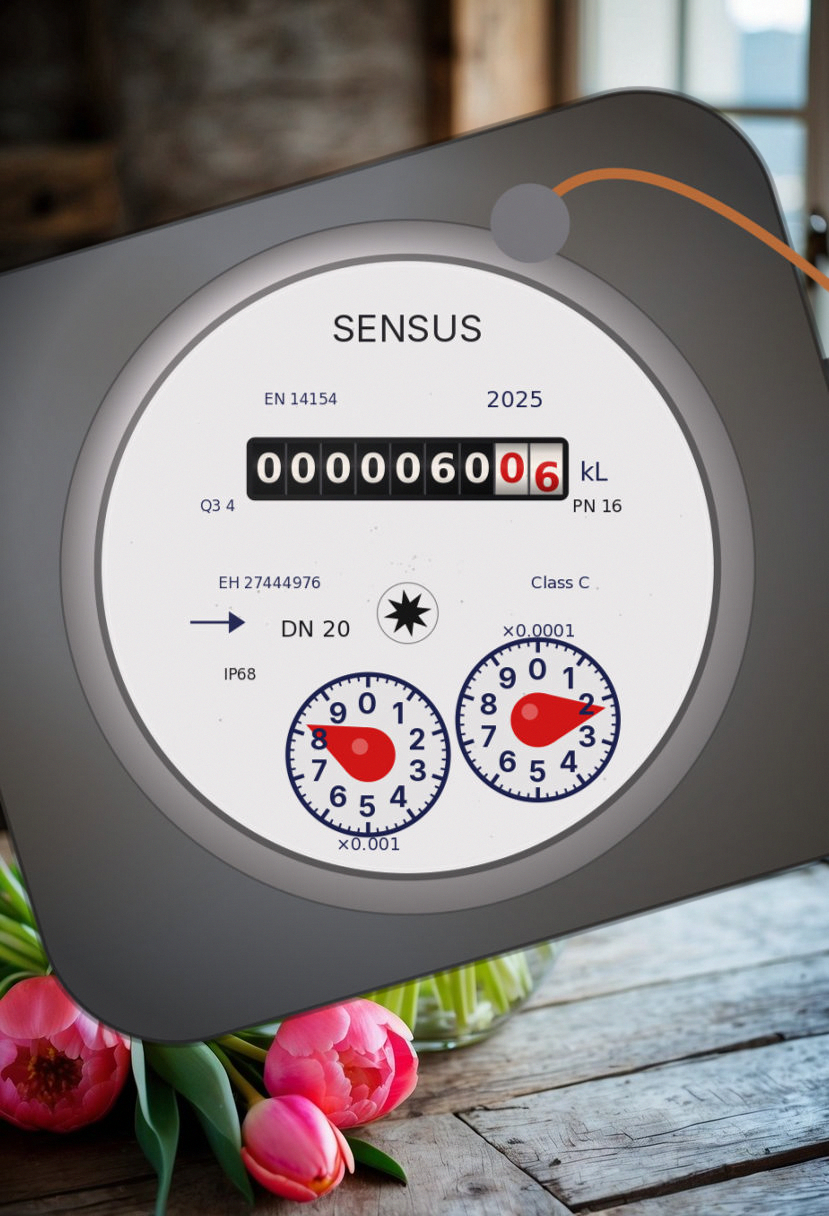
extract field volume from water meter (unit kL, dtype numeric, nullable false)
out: 60.0582 kL
